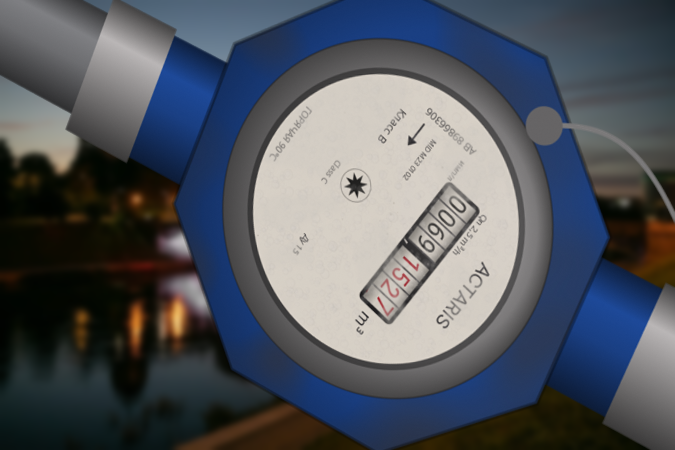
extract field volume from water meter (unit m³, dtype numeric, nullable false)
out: 69.1527 m³
